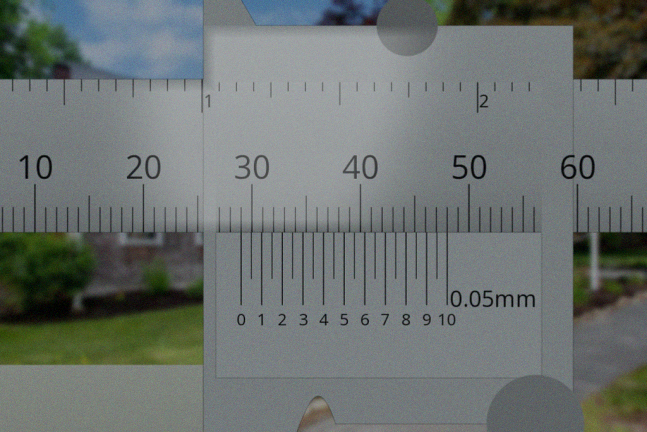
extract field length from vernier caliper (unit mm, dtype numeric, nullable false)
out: 29.0 mm
